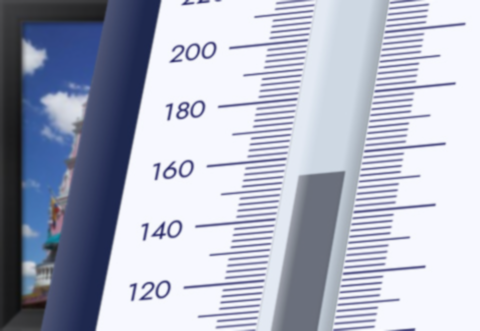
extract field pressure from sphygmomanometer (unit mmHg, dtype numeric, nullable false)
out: 154 mmHg
